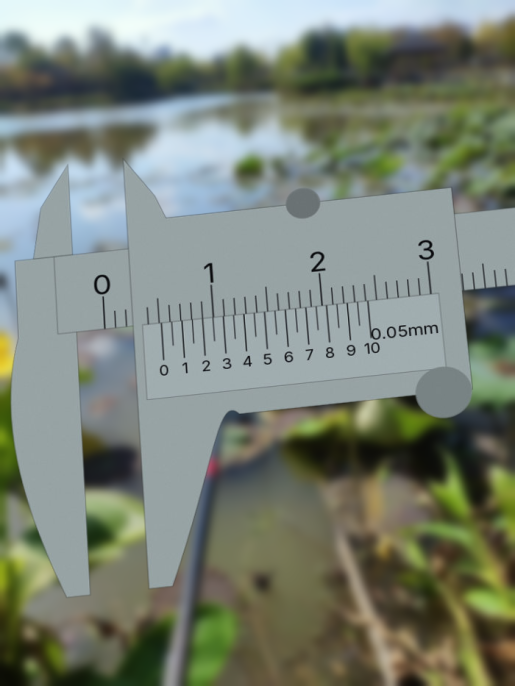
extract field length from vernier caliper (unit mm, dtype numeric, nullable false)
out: 5.2 mm
